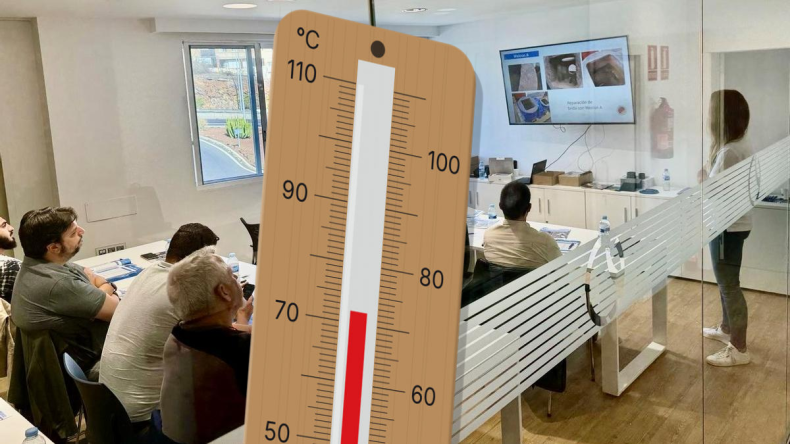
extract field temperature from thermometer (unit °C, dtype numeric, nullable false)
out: 72 °C
